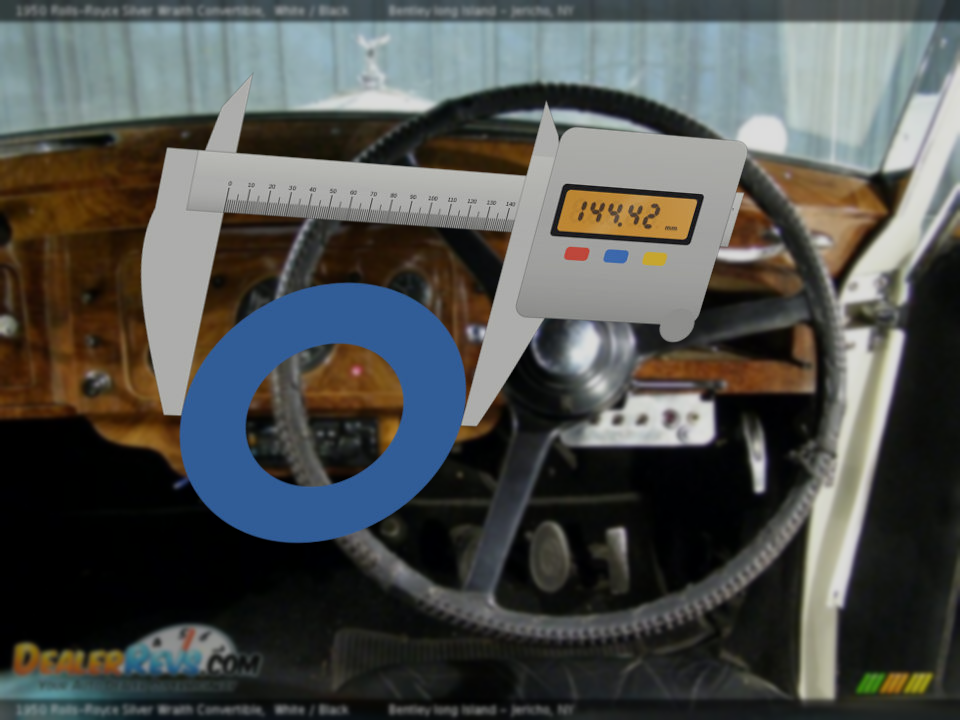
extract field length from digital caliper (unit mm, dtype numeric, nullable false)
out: 144.42 mm
